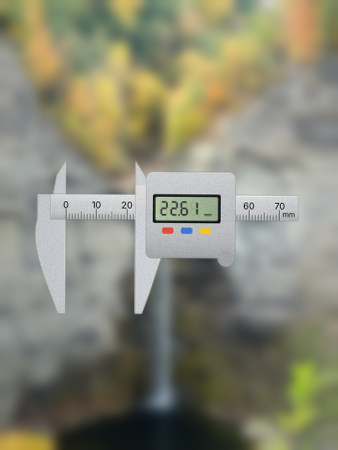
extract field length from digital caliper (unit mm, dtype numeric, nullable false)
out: 22.61 mm
